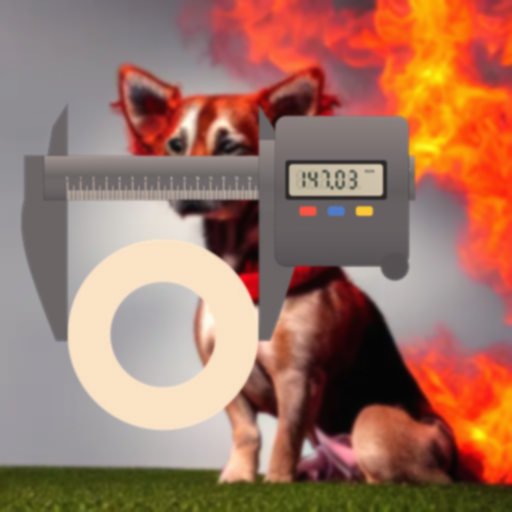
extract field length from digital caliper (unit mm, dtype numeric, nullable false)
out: 147.03 mm
